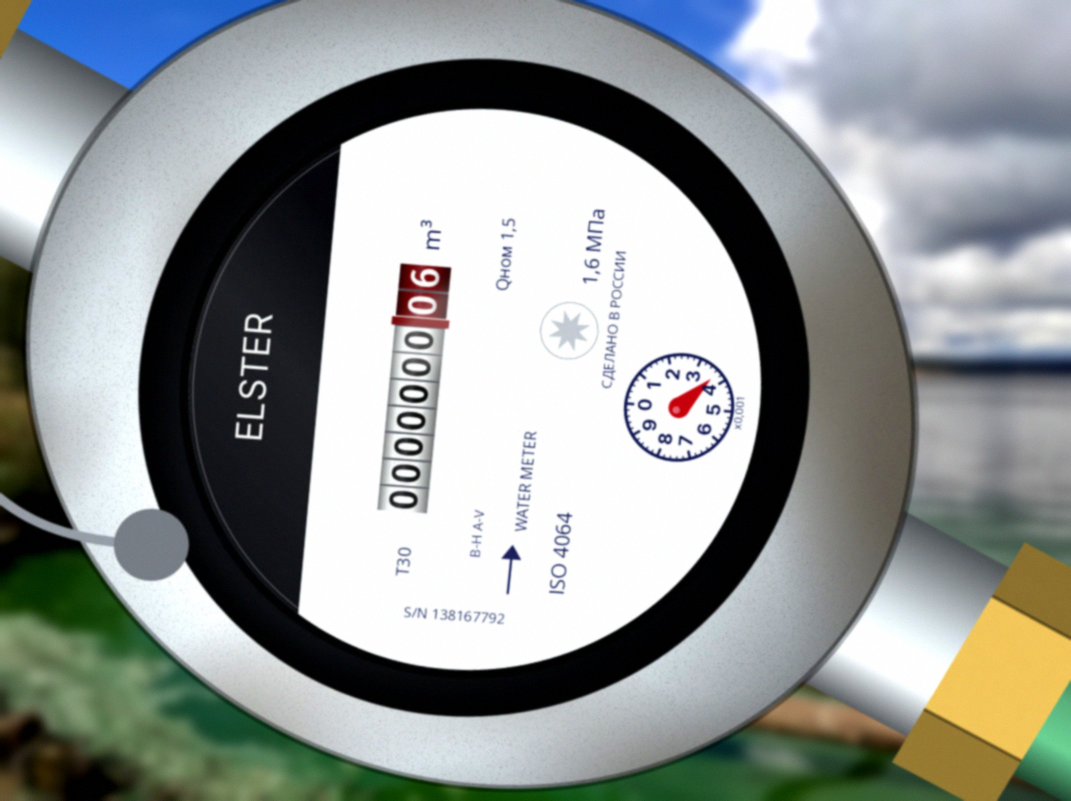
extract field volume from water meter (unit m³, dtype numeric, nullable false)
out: 0.063 m³
